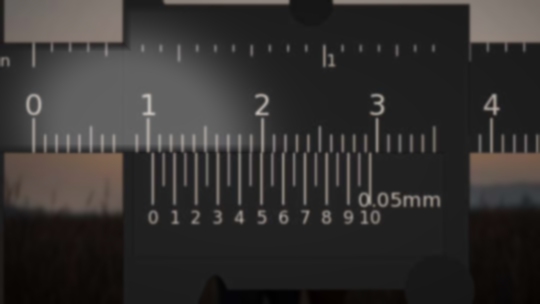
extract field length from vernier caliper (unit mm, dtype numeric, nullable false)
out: 10.4 mm
